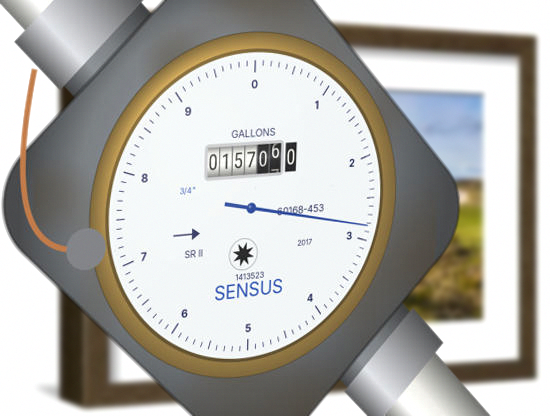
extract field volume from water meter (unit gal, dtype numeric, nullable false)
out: 157062.8 gal
